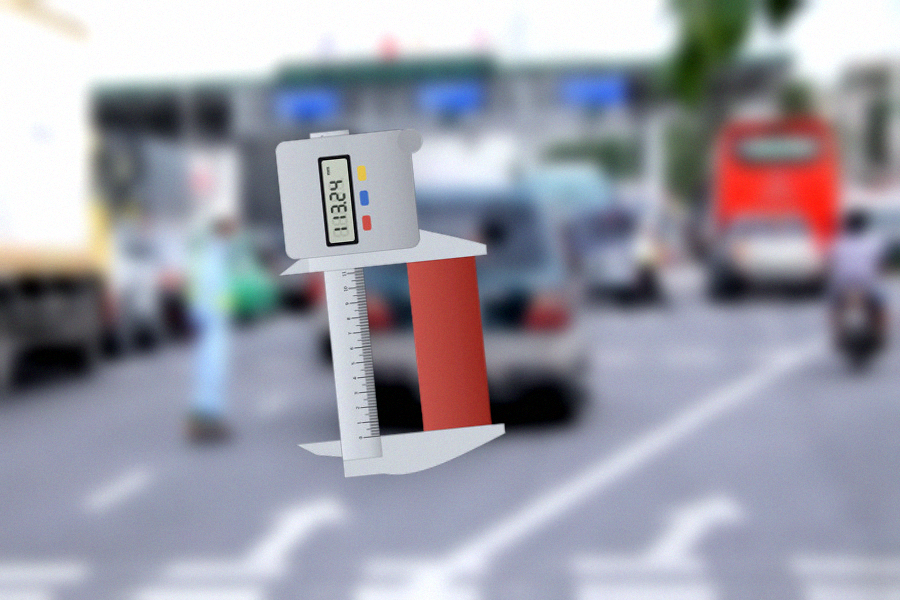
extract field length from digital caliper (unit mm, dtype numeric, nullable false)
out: 113.24 mm
